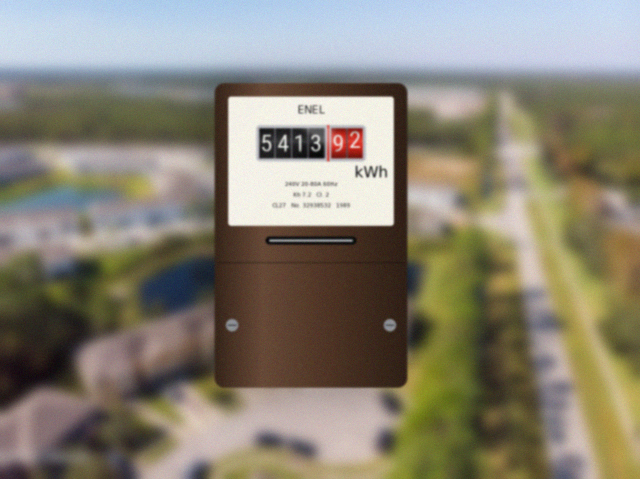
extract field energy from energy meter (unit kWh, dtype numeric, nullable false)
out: 5413.92 kWh
